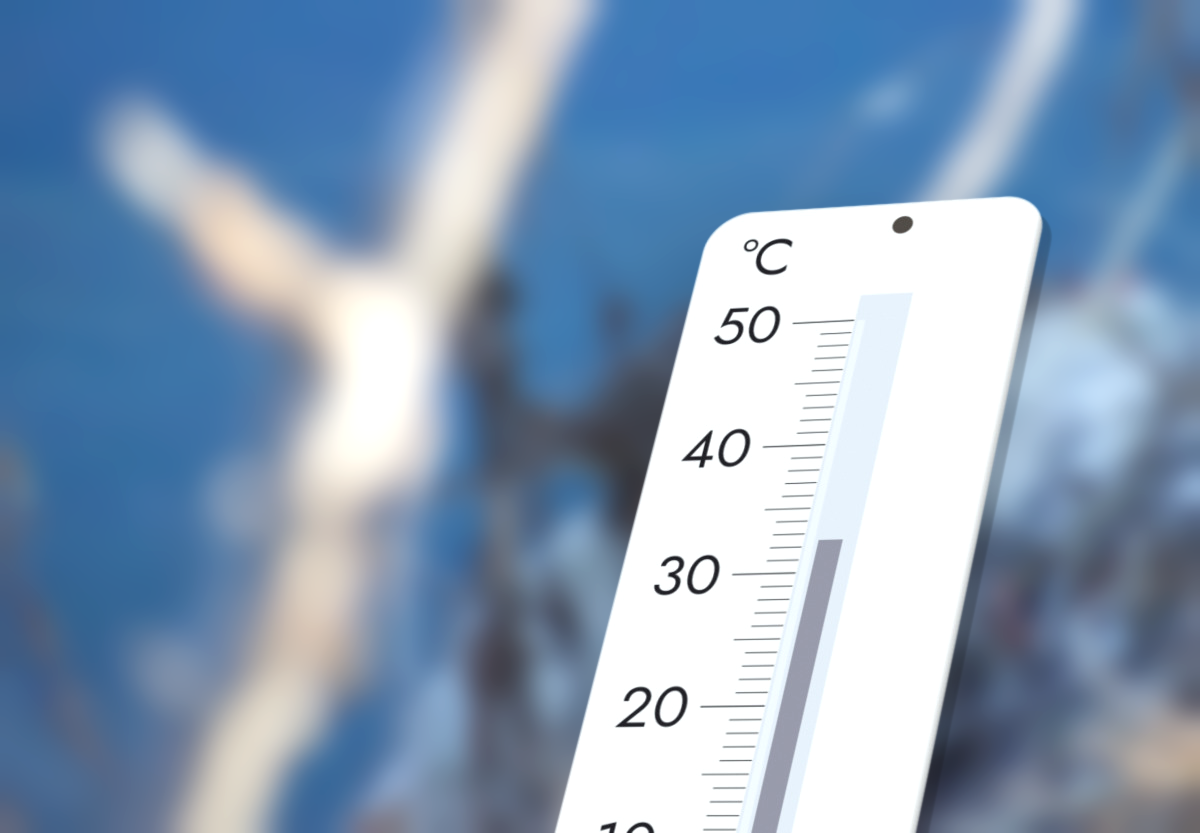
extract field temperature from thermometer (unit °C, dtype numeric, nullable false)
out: 32.5 °C
